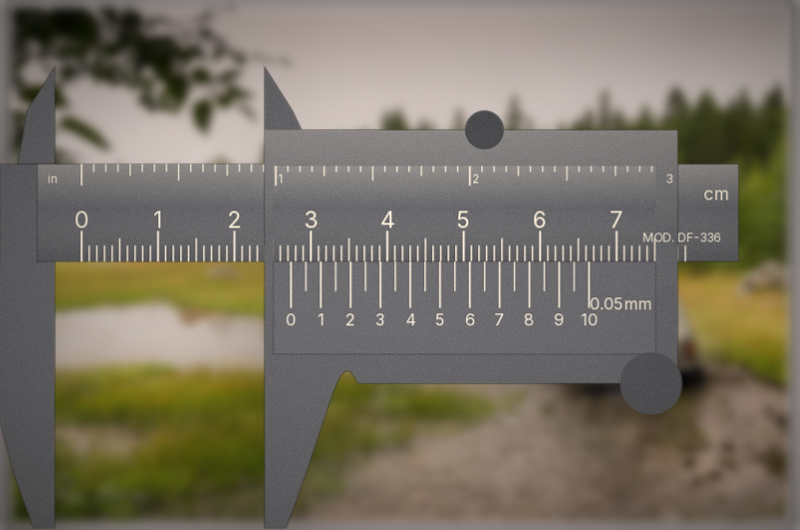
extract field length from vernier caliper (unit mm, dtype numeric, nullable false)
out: 27.4 mm
